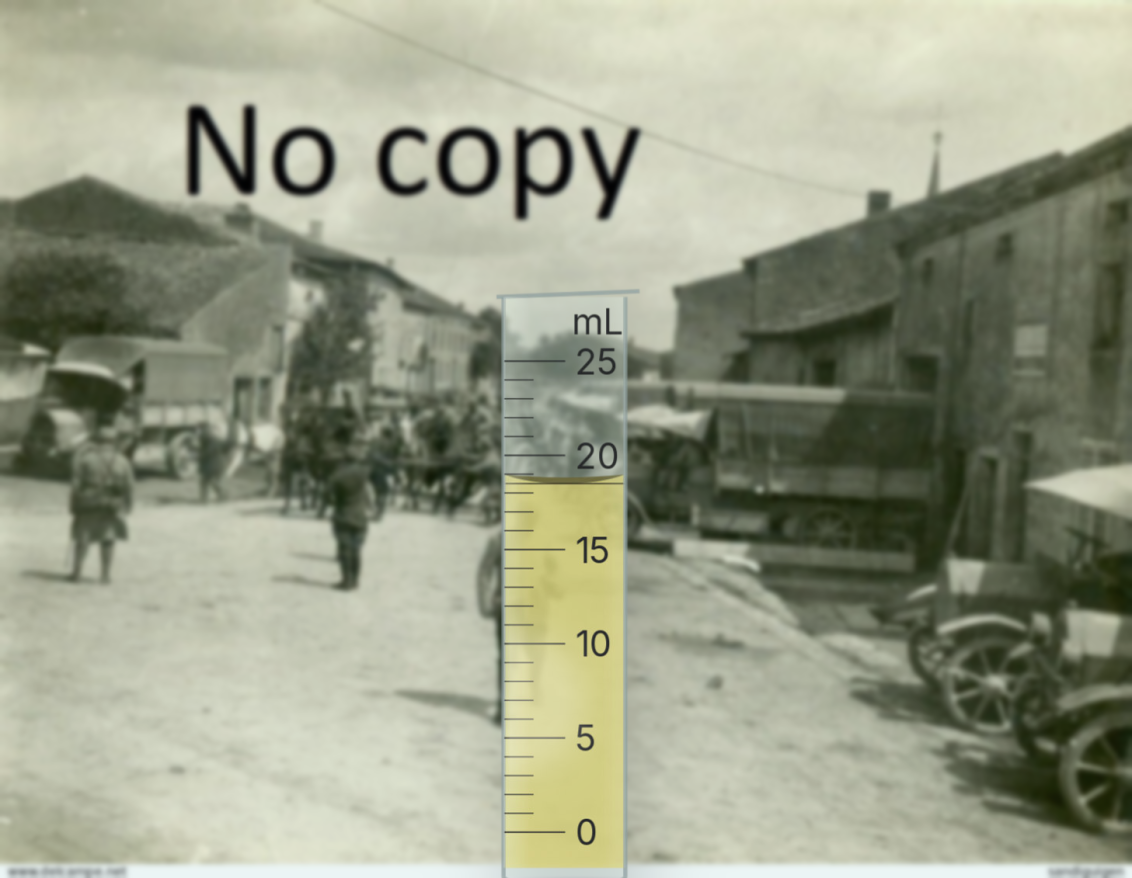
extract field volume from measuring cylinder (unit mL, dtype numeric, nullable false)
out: 18.5 mL
